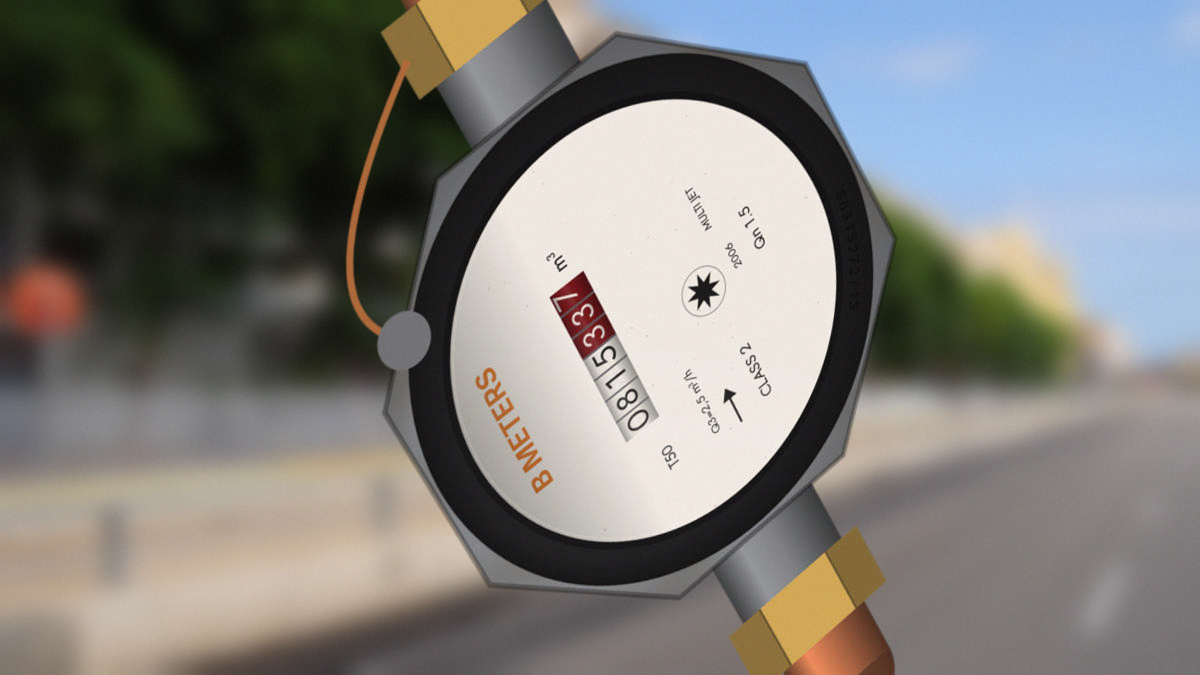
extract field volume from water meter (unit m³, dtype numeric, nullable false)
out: 815.337 m³
